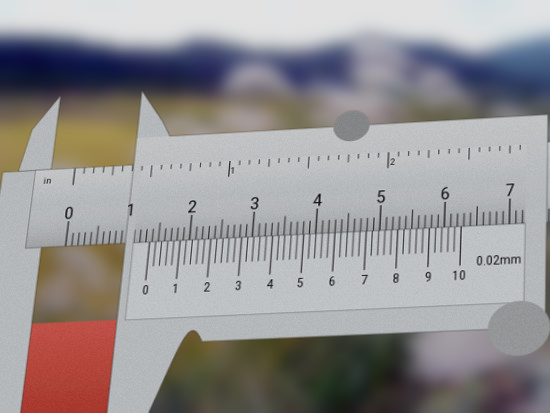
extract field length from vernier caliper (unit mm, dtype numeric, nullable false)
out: 13.6 mm
